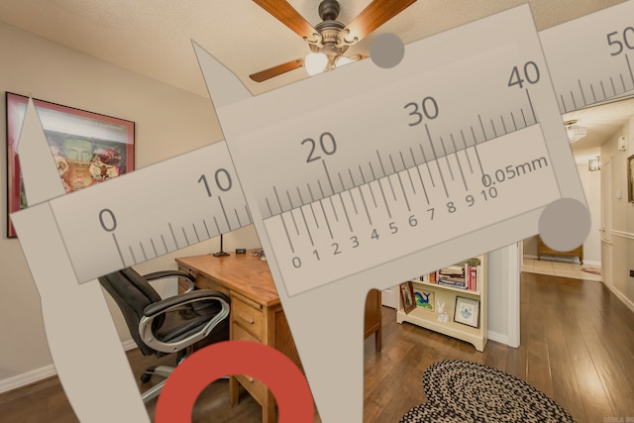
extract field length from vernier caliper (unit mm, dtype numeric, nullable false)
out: 14.8 mm
